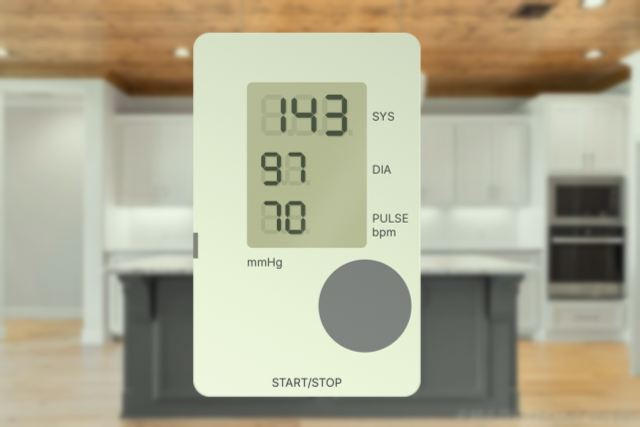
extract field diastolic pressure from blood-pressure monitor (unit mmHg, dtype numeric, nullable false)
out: 97 mmHg
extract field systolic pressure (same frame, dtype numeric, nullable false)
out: 143 mmHg
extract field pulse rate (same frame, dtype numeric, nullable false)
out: 70 bpm
